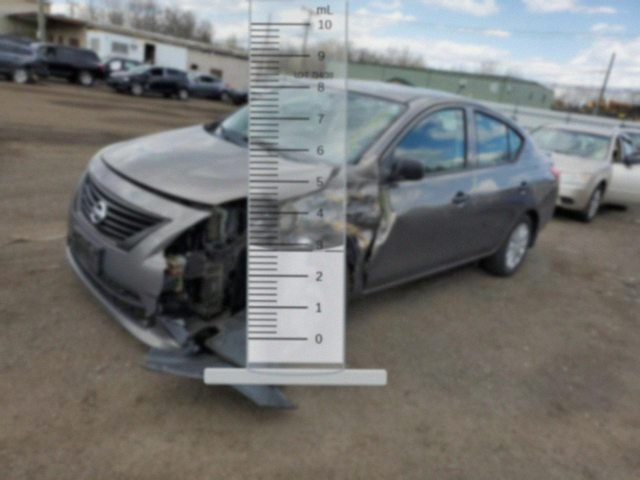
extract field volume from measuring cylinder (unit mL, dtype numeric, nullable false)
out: 2.8 mL
